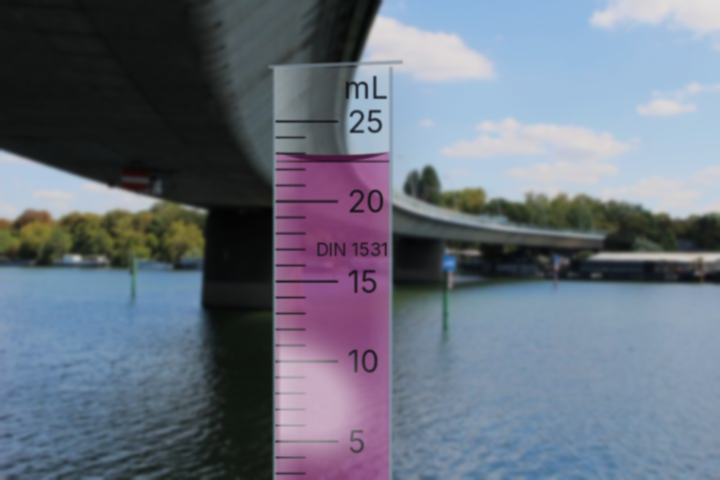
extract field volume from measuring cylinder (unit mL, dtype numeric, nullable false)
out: 22.5 mL
